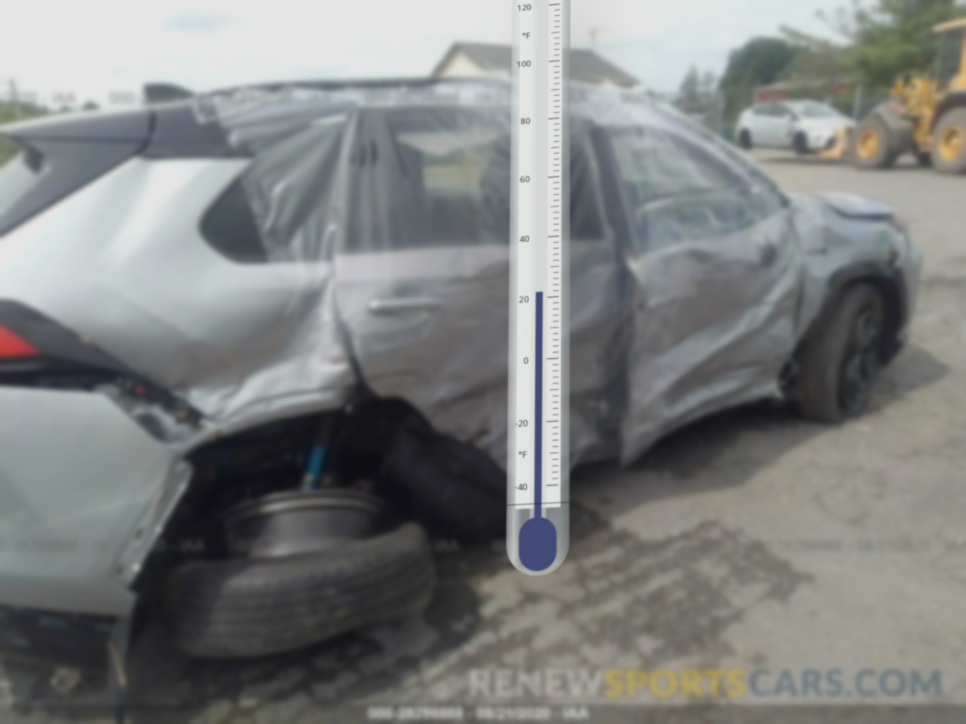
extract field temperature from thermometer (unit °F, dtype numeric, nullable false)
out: 22 °F
